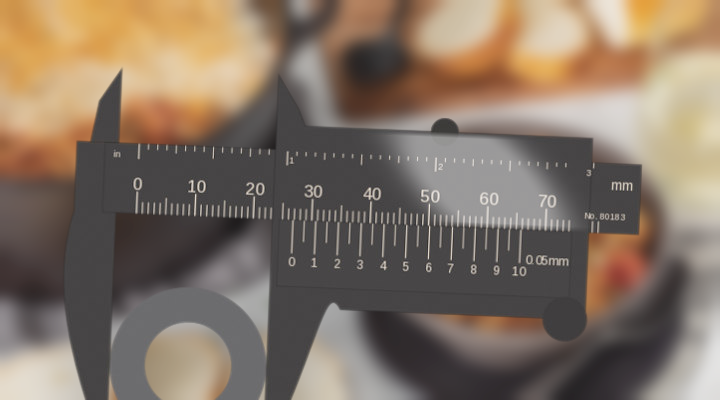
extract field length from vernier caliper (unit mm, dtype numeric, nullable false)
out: 26.8 mm
